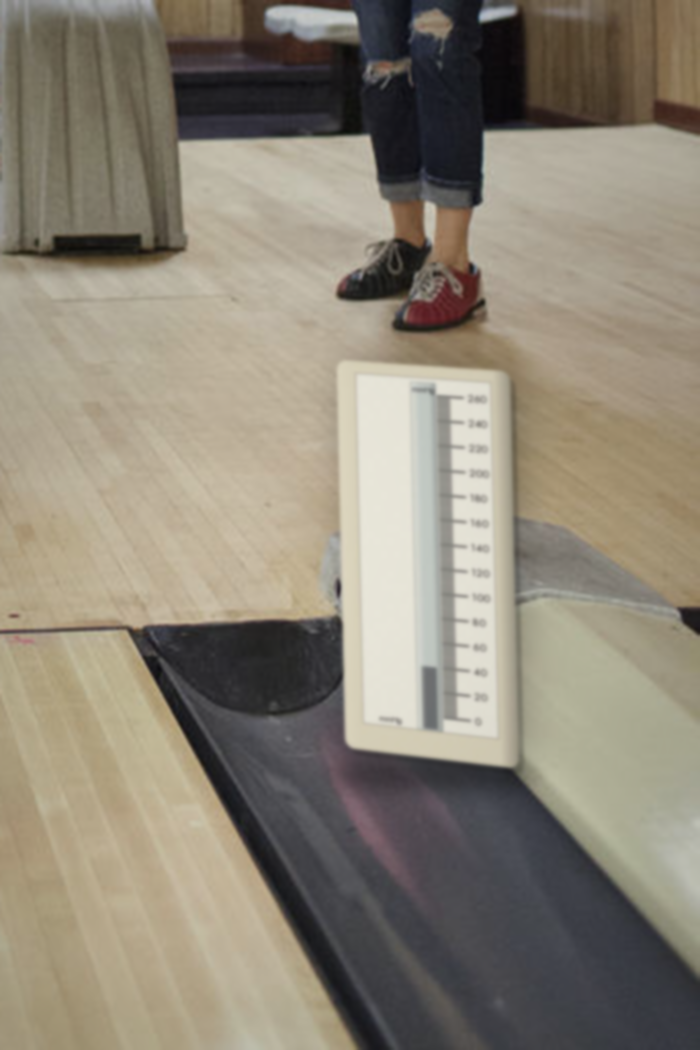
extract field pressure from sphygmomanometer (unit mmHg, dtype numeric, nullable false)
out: 40 mmHg
